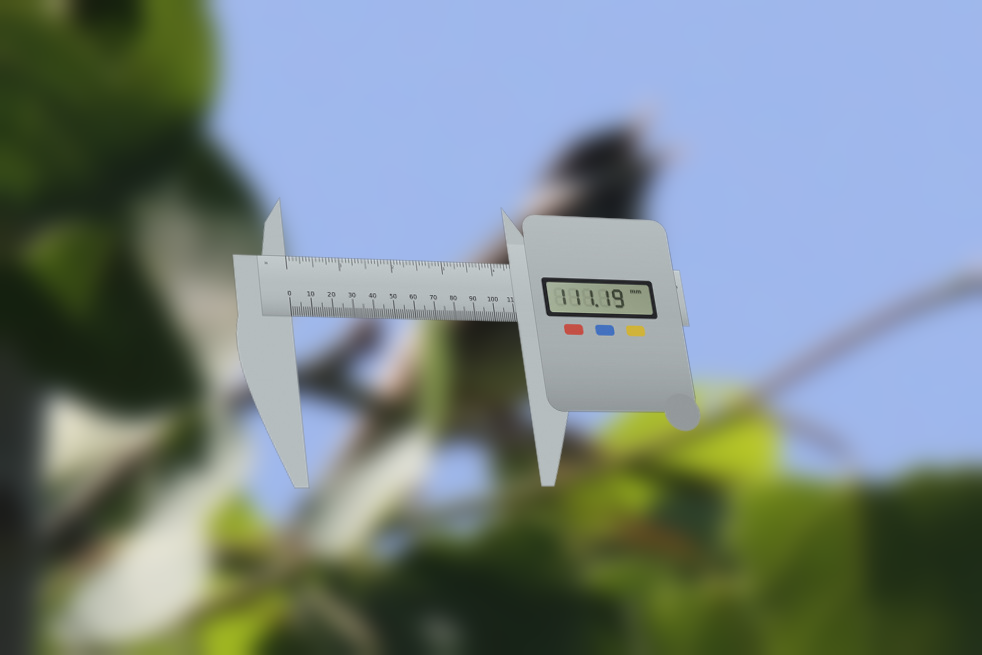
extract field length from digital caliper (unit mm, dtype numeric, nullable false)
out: 111.19 mm
